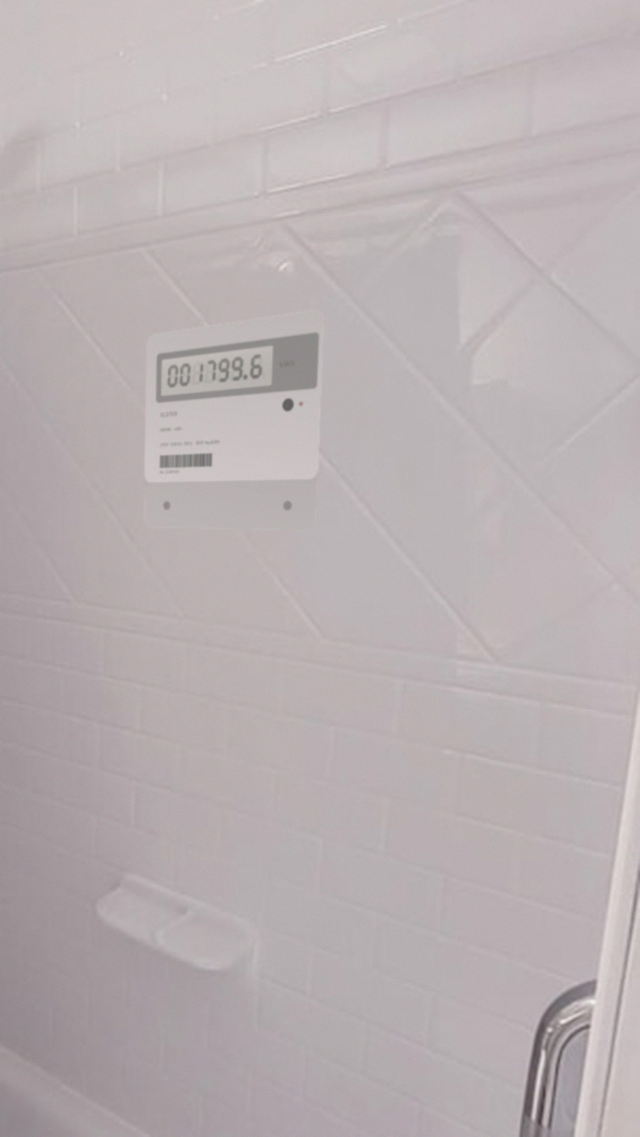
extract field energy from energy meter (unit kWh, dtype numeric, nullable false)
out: 1799.6 kWh
